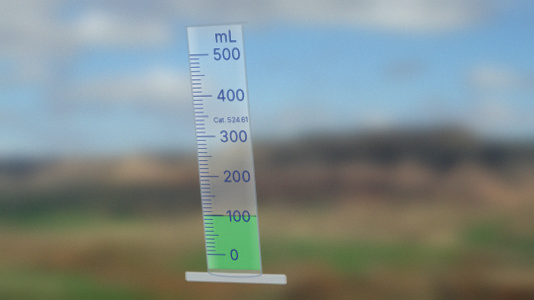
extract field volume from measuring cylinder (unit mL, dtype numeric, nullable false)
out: 100 mL
